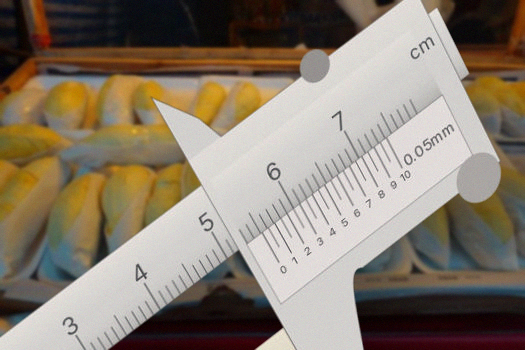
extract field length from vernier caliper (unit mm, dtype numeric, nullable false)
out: 55.2 mm
